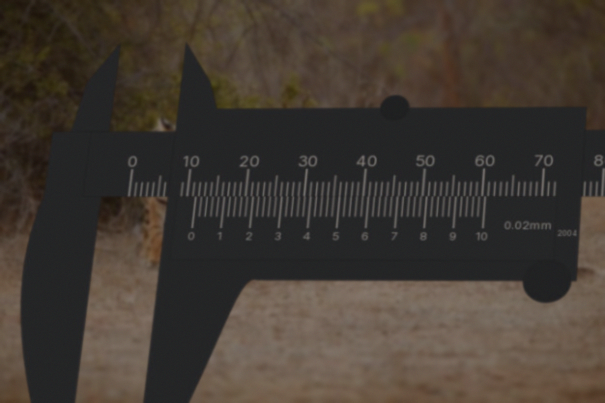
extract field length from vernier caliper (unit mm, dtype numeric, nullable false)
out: 11.5 mm
